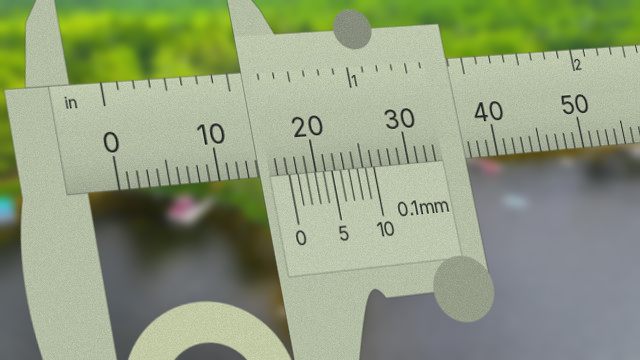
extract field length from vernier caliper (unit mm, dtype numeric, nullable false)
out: 17.2 mm
